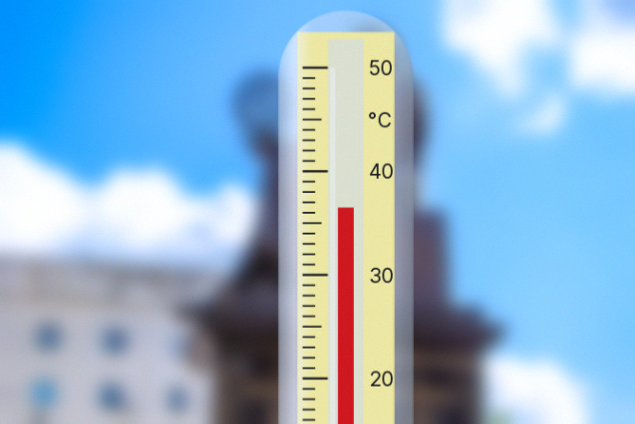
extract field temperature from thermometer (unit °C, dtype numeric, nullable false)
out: 36.5 °C
